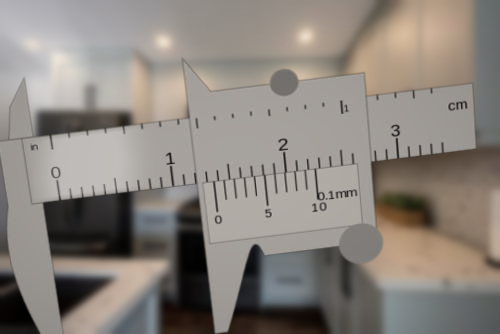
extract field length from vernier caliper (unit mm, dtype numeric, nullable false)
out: 13.6 mm
